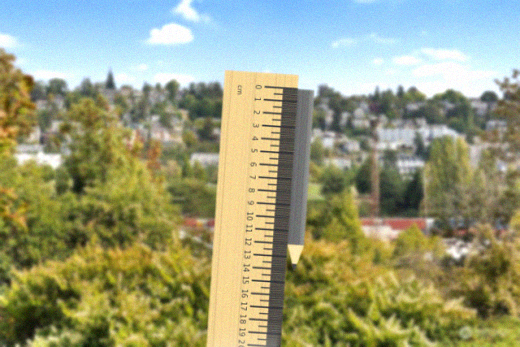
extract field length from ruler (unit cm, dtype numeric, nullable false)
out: 14 cm
